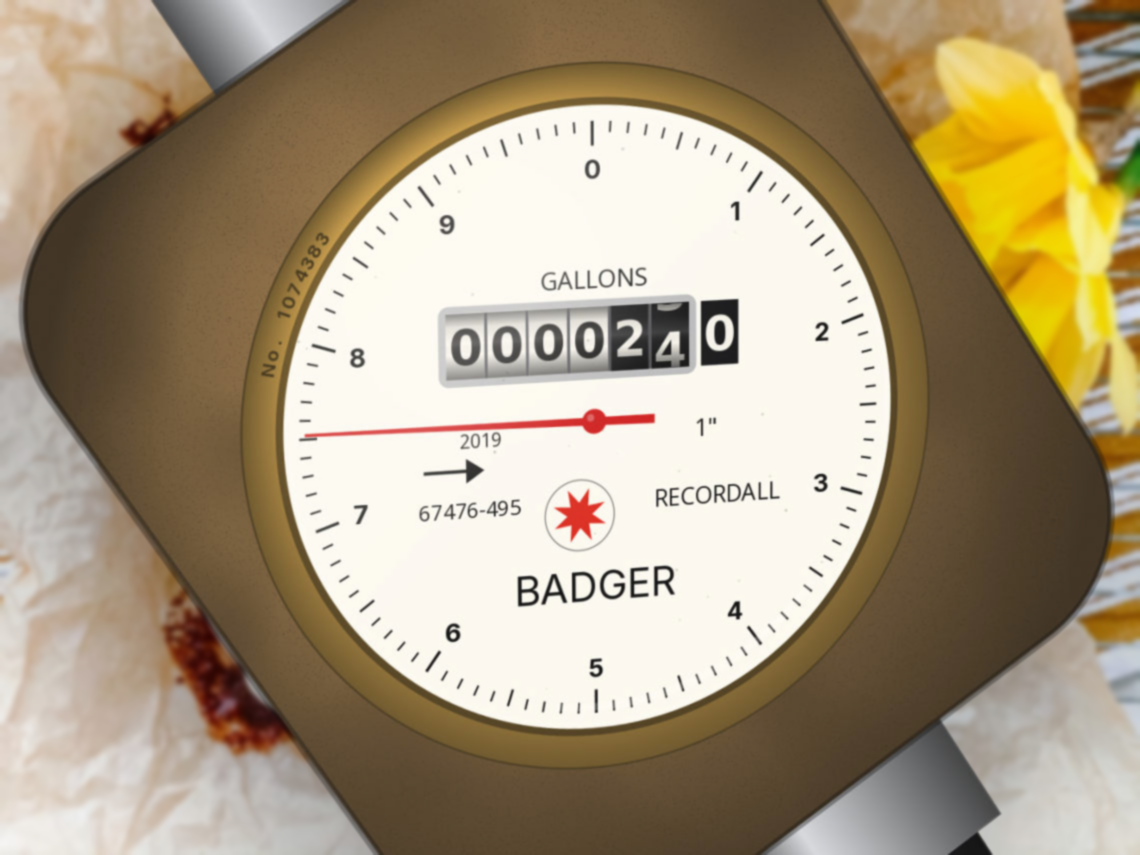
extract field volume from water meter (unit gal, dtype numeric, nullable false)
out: 237.5 gal
